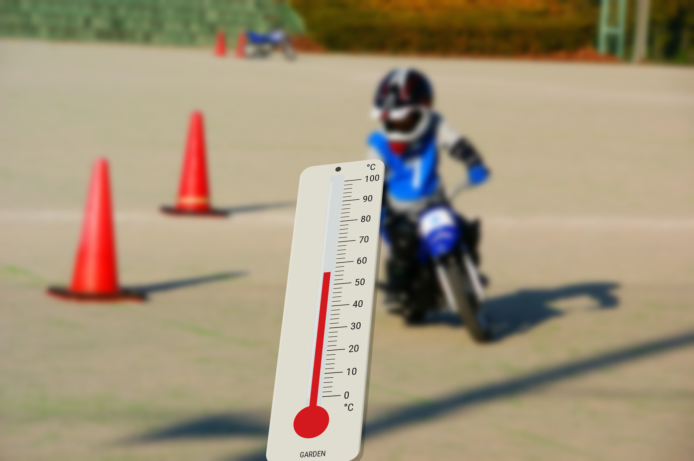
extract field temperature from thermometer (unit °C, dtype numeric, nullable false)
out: 56 °C
